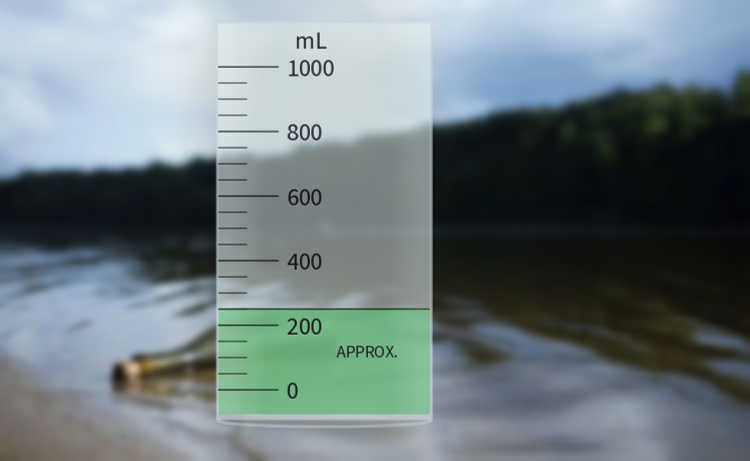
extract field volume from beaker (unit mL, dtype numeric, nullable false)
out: 250 mL
